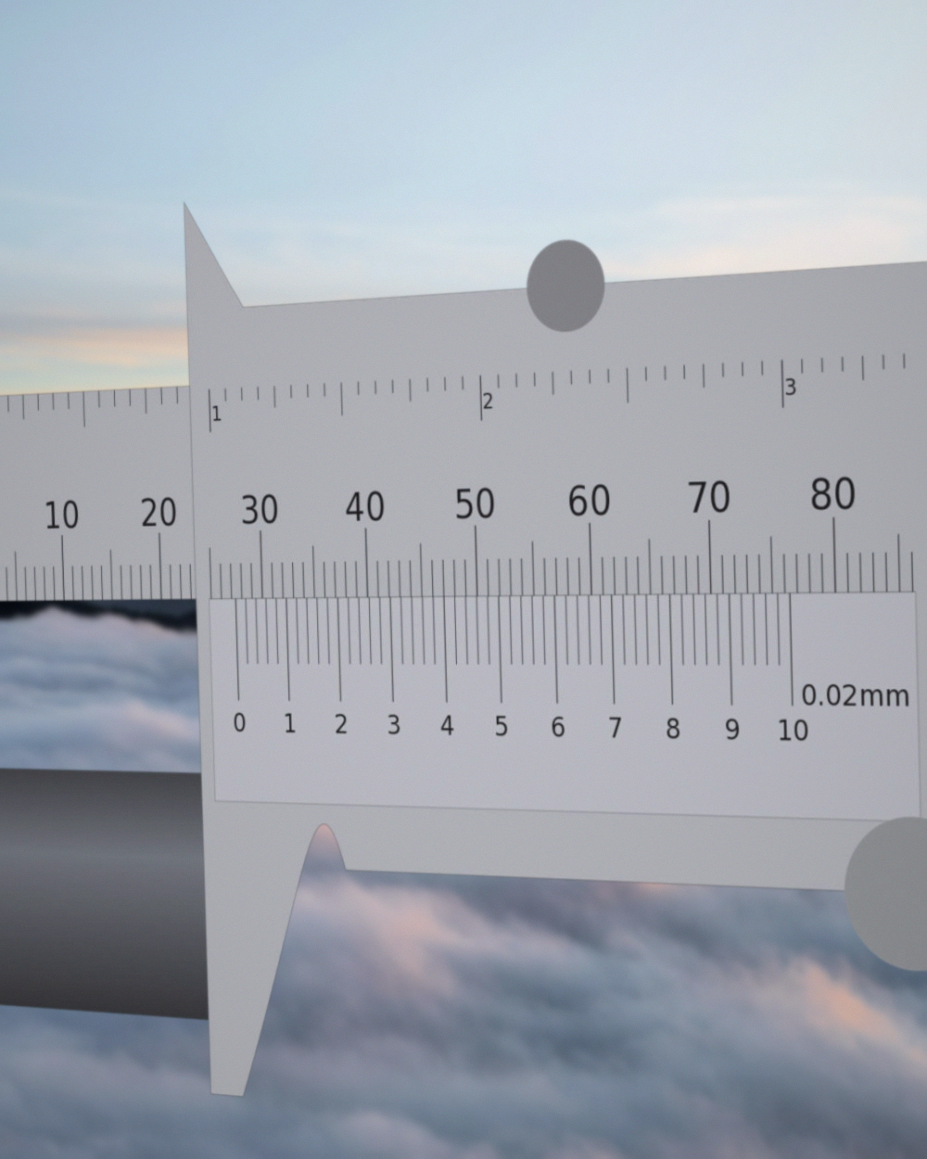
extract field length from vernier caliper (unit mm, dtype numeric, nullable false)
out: 27.4 mm
